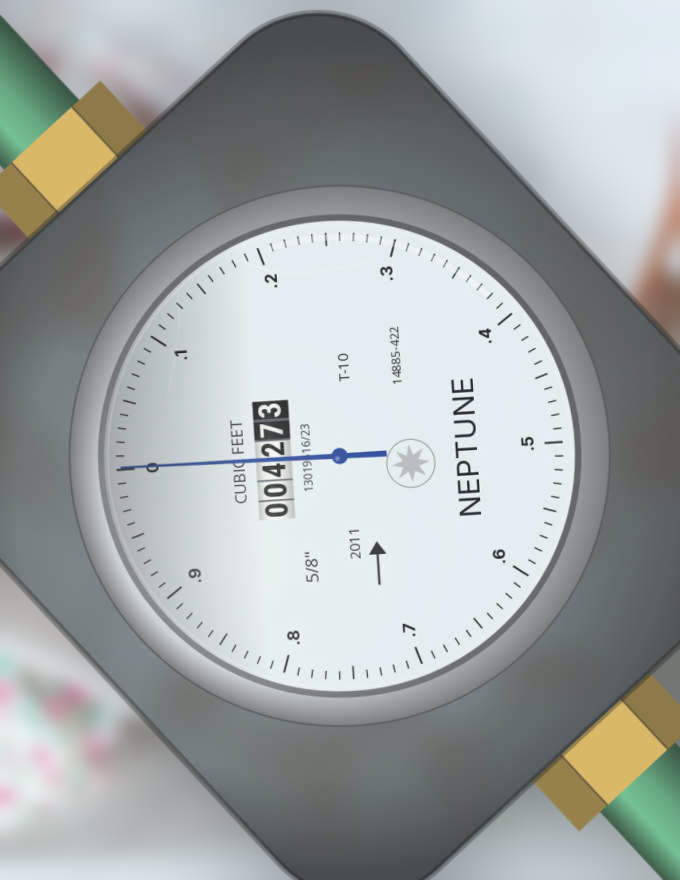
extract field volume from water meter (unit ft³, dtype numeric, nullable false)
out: 4273.00 ft³
